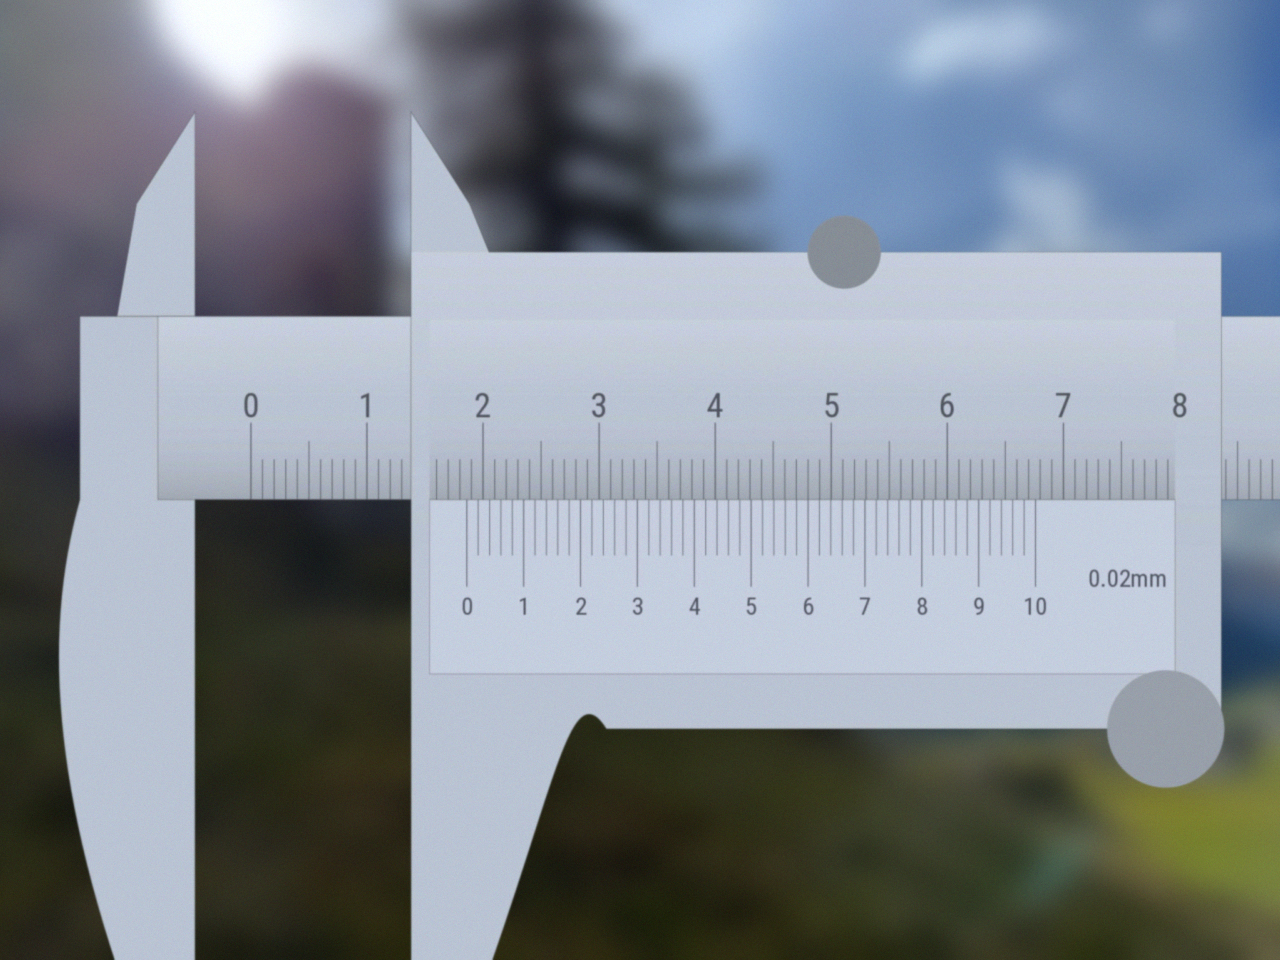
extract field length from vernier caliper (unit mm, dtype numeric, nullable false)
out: 18.6 mm
